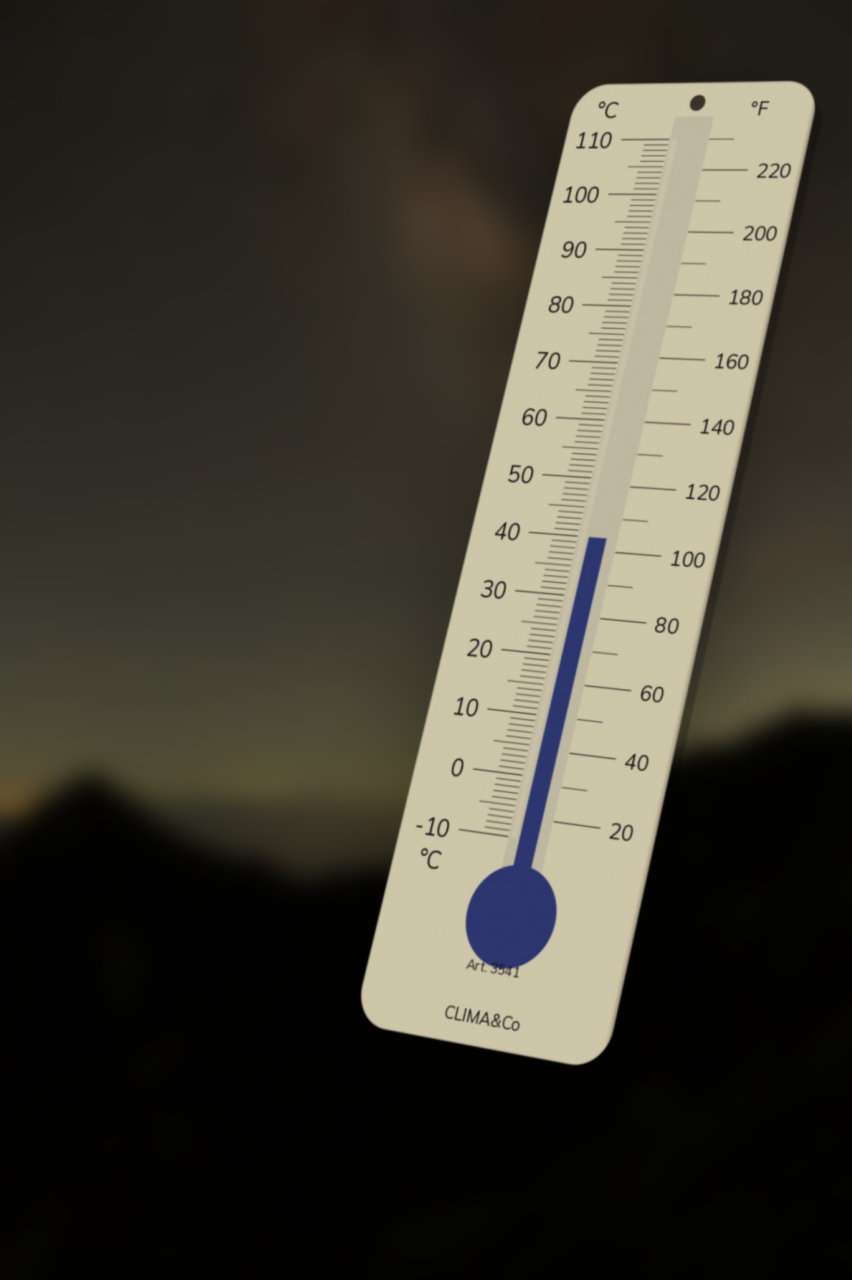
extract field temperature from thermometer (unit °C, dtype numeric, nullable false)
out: 40 °C
